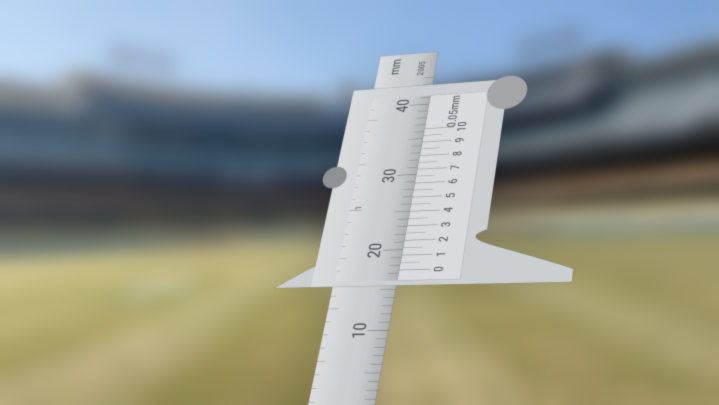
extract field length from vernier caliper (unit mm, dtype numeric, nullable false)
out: 17.4 mm
